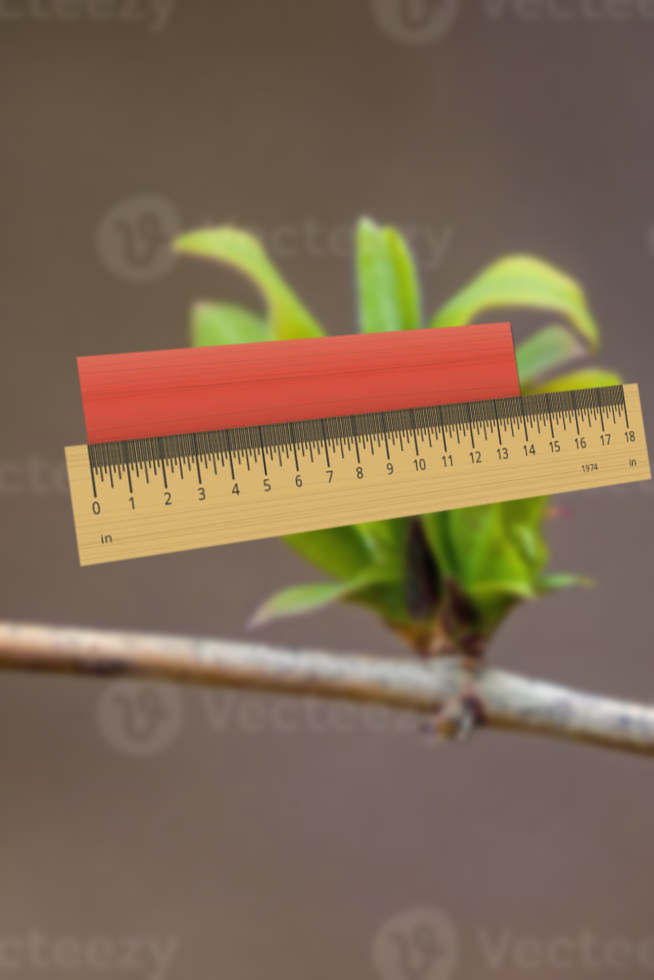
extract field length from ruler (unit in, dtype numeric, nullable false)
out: 14 in
